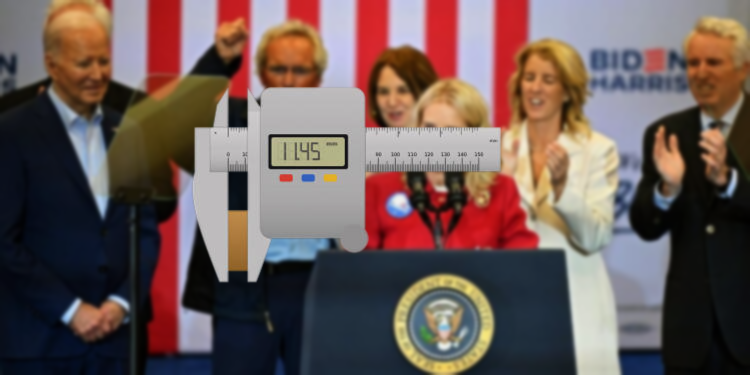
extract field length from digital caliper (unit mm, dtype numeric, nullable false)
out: 11.45 mm
